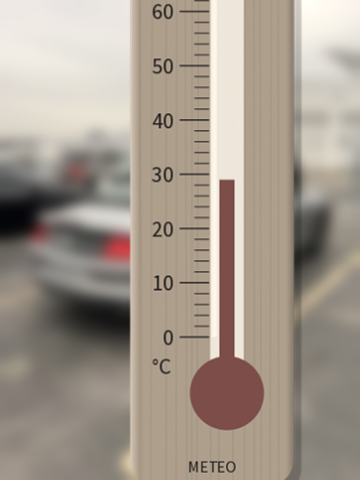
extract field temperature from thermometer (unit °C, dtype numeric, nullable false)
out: 29 °C
